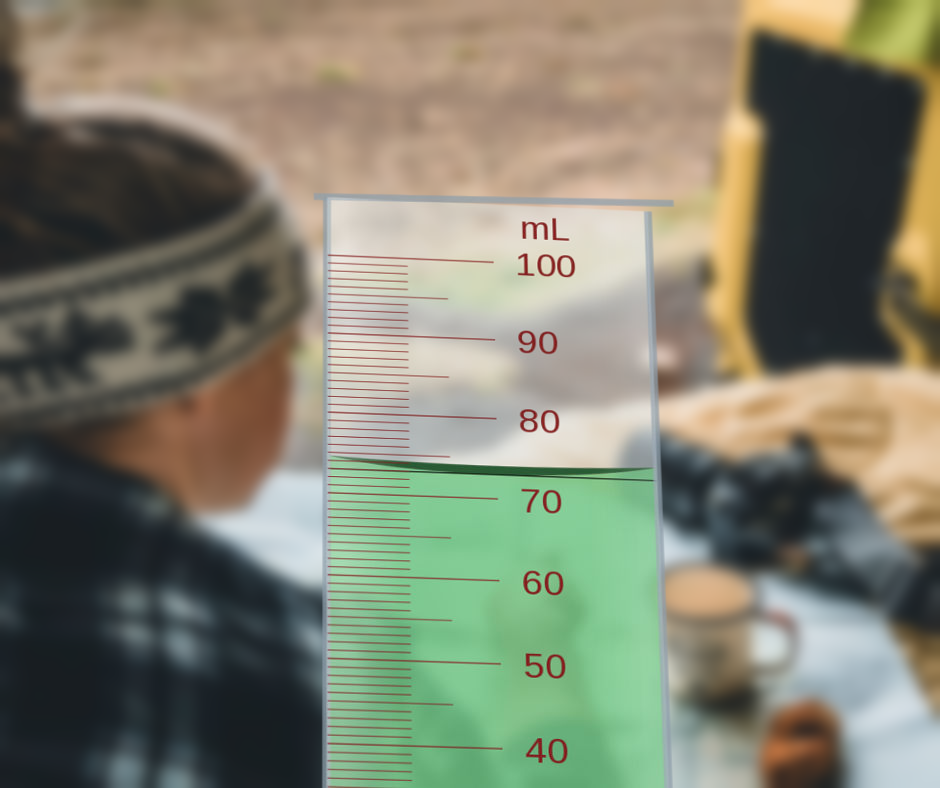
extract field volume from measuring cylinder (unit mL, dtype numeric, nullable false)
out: 73 mL
